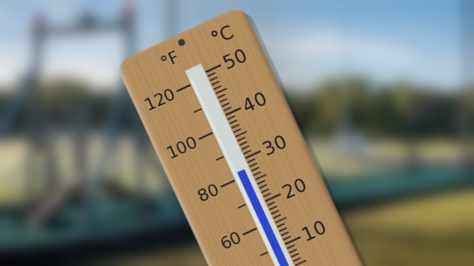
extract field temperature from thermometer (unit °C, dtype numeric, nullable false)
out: 28 °C
